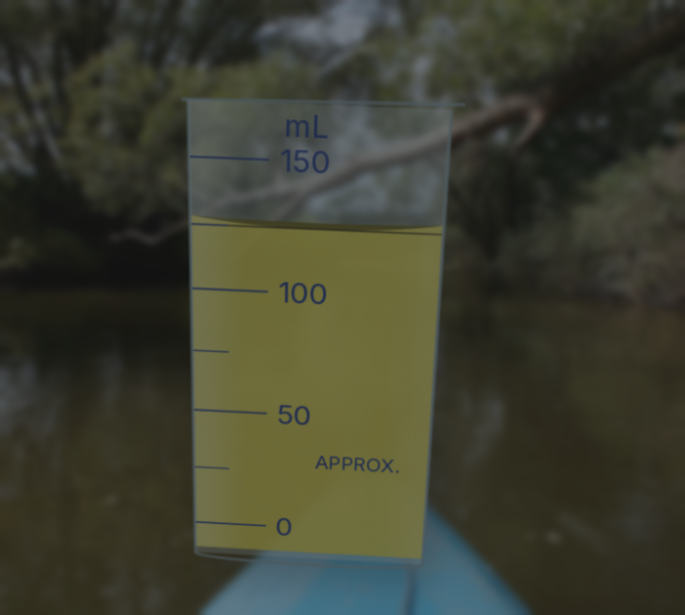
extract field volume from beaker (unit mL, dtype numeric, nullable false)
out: 125 mL
